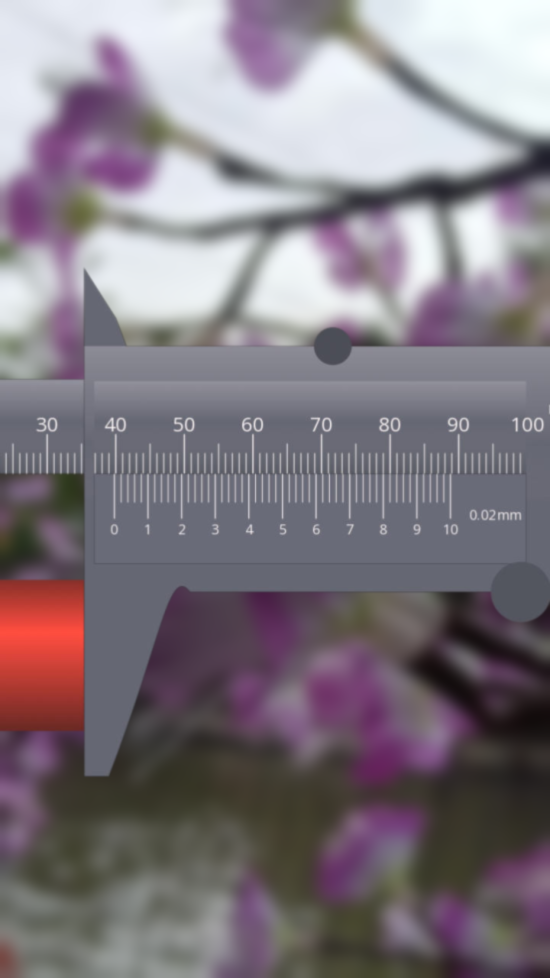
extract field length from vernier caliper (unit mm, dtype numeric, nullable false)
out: 39.8 mm
